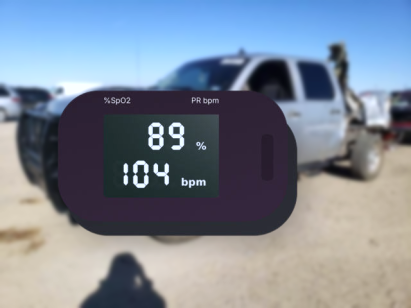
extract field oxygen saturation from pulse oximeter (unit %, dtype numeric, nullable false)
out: 89 %
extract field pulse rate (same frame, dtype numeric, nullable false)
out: 104 bpm
